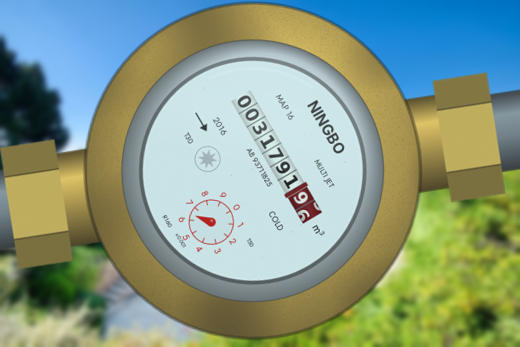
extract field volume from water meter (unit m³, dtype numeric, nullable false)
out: 31791.956 m³
